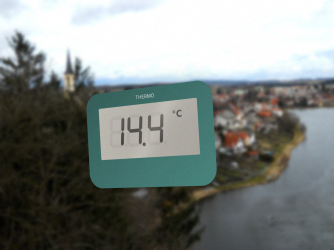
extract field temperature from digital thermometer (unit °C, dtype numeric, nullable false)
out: 14.4 °C
